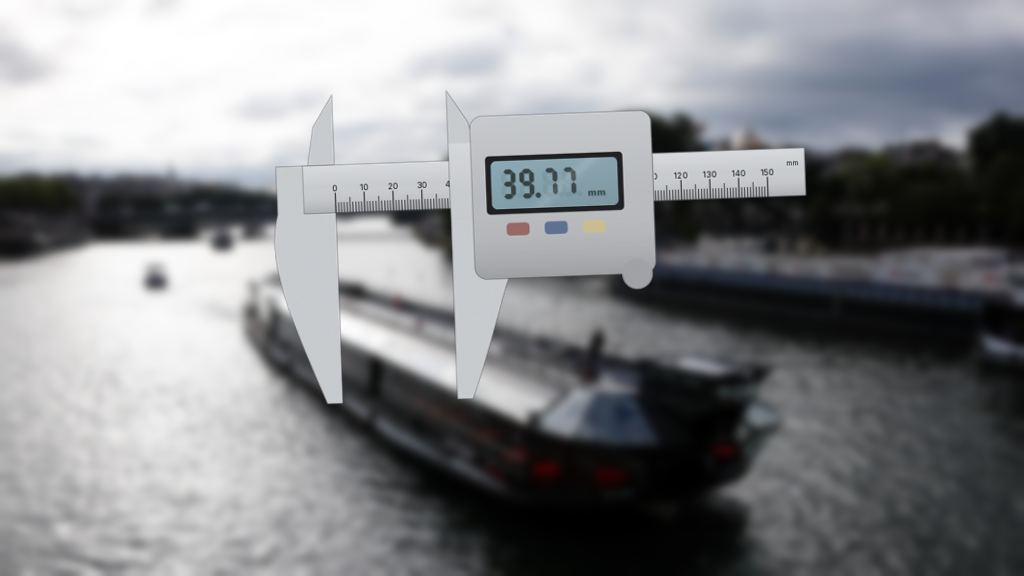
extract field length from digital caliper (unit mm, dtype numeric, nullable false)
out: 39.77 mm
